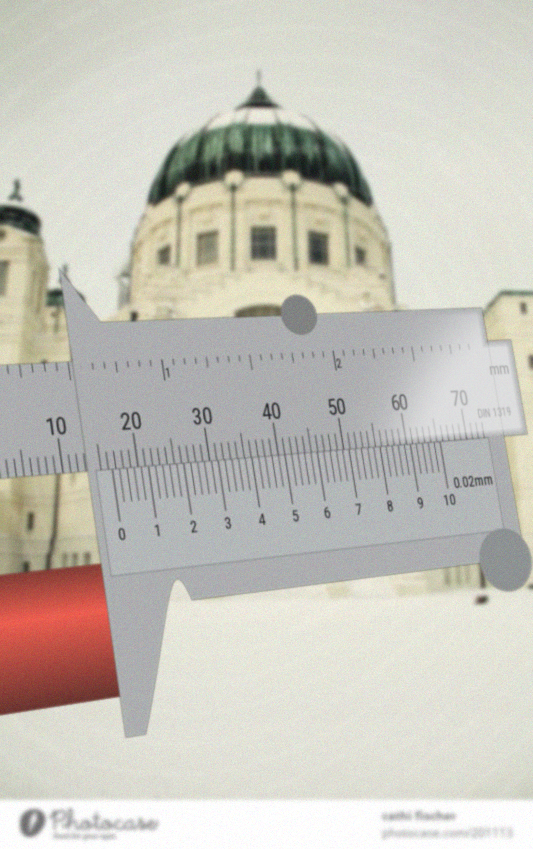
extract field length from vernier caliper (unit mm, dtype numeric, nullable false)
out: 16.5 mm
